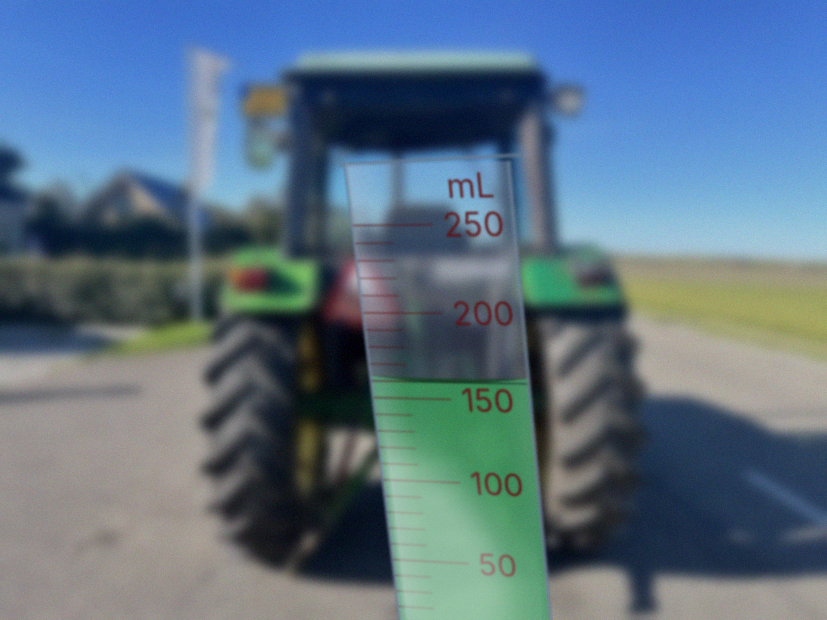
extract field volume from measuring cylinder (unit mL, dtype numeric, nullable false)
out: 160 mL
